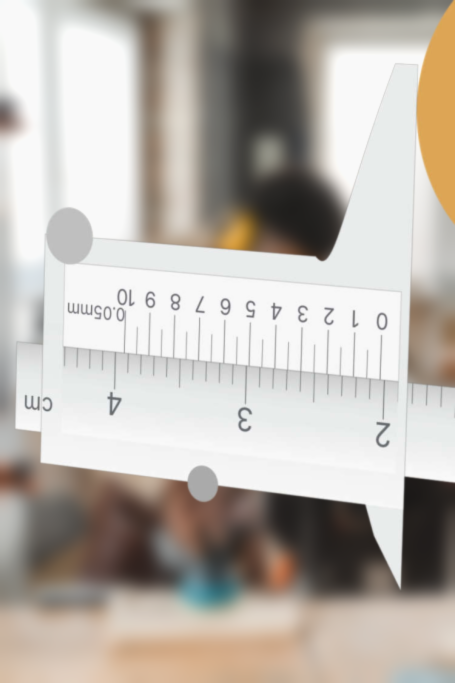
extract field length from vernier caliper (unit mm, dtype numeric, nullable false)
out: 20.3 mm
